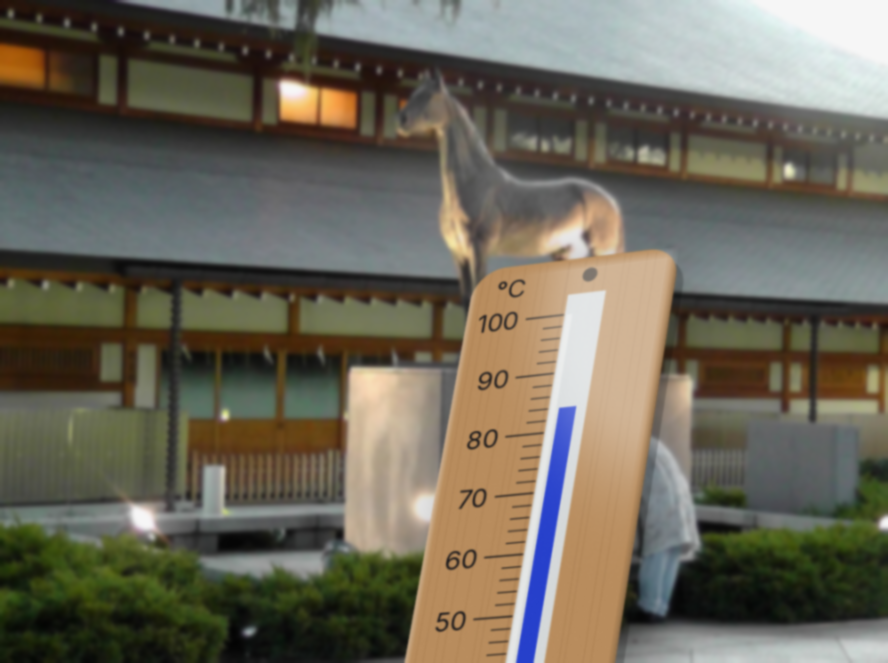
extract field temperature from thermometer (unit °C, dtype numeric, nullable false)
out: 84 °C
